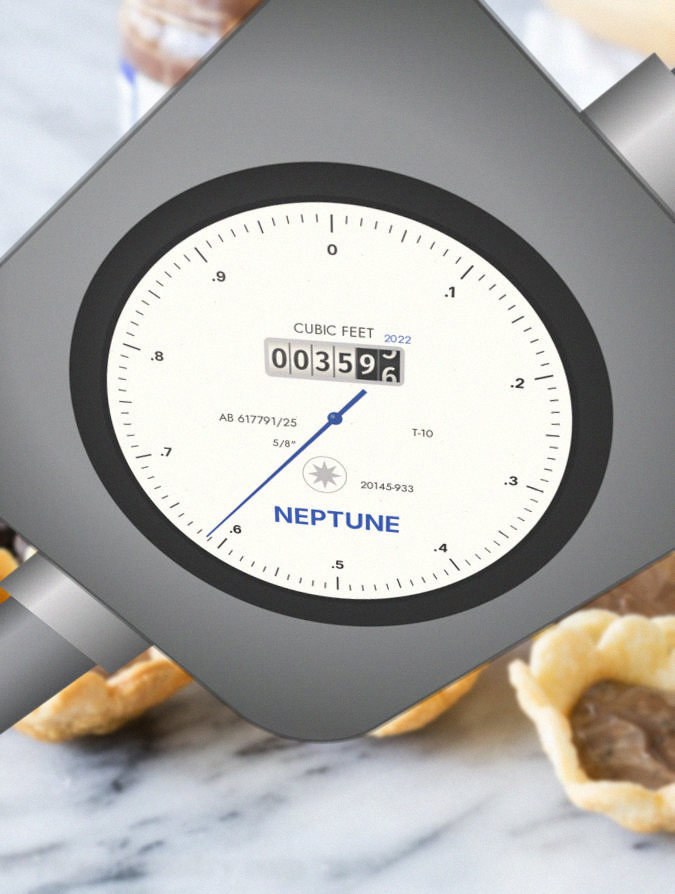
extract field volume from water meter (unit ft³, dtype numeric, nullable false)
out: 3595.61 ft³
